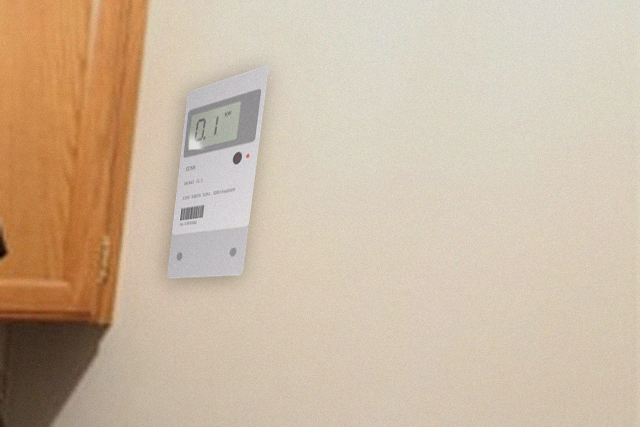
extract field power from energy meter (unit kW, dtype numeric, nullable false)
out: 0.1 kW
